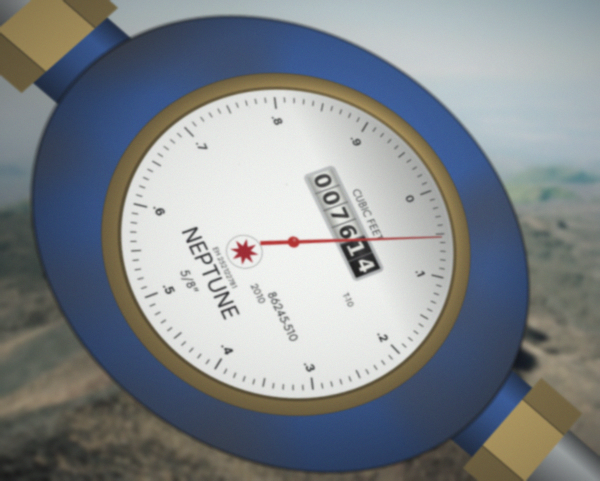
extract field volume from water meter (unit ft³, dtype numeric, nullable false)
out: 7614.05 ft³
